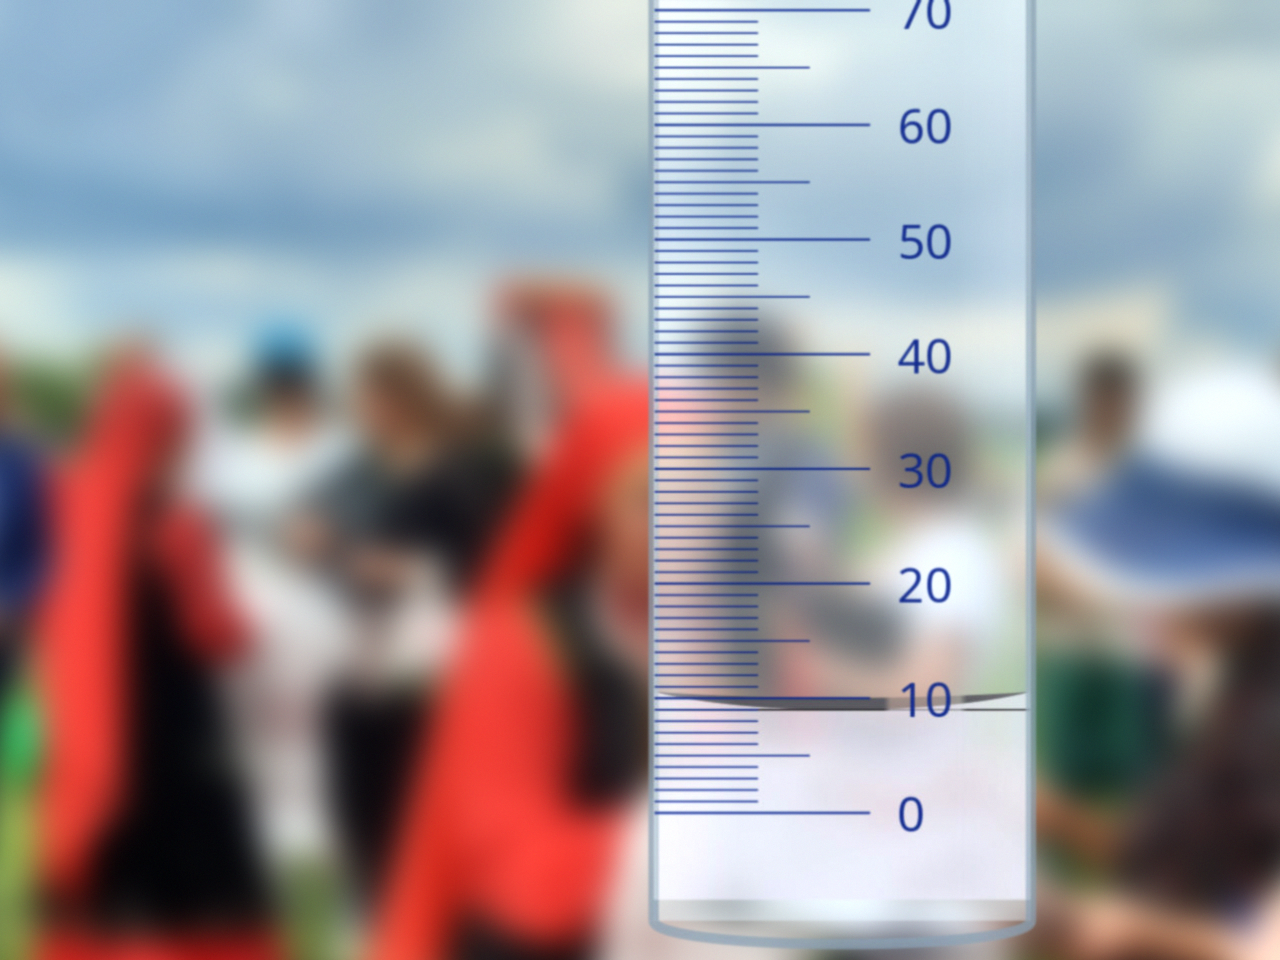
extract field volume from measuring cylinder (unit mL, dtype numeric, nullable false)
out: 9 mL
